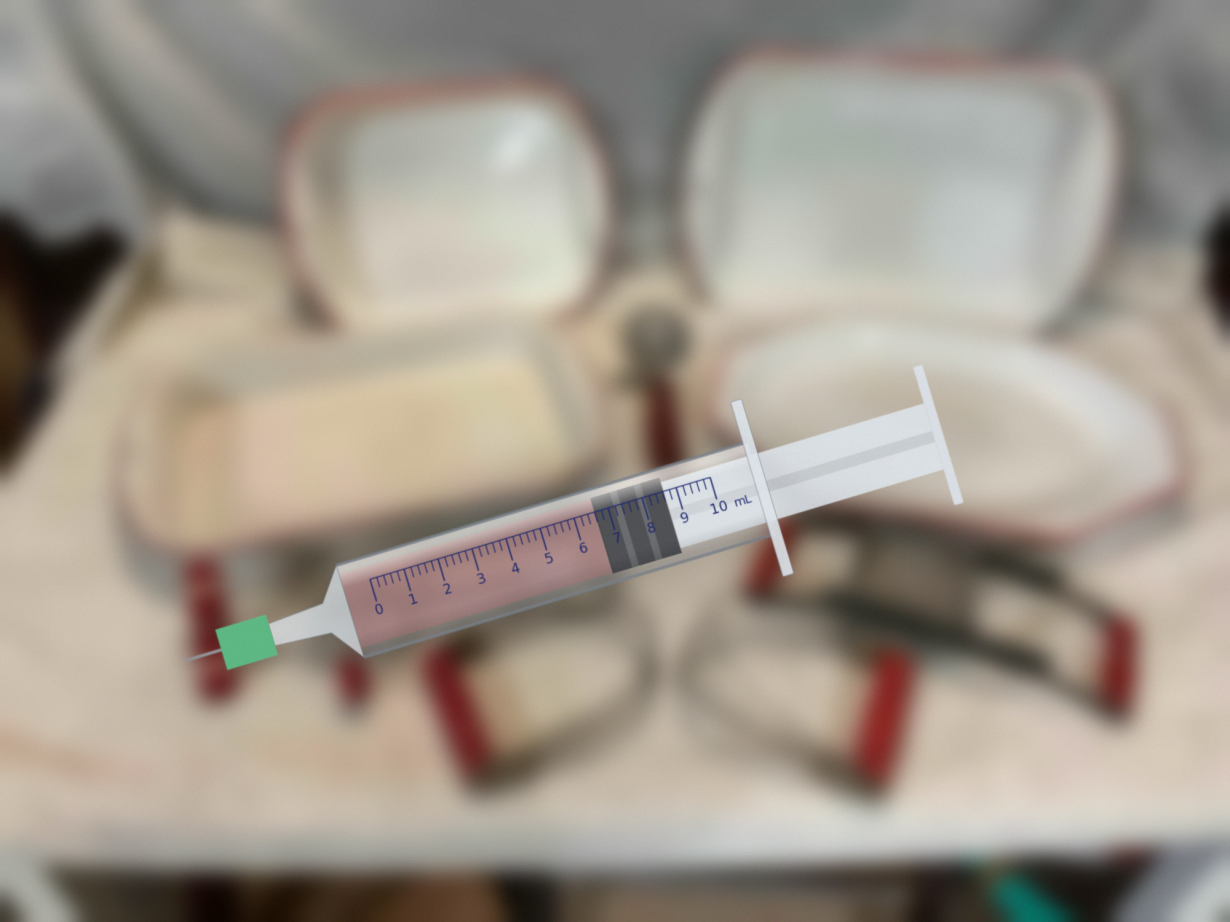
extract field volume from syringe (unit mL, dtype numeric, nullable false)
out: 6.6 mL
